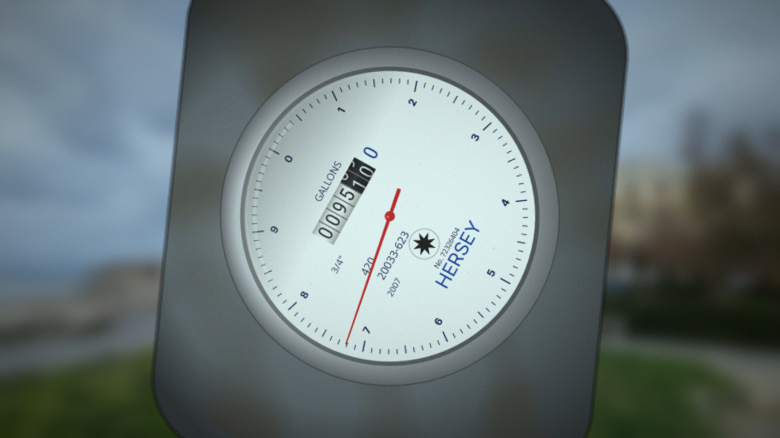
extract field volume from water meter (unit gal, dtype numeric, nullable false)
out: 95097.2 gal
